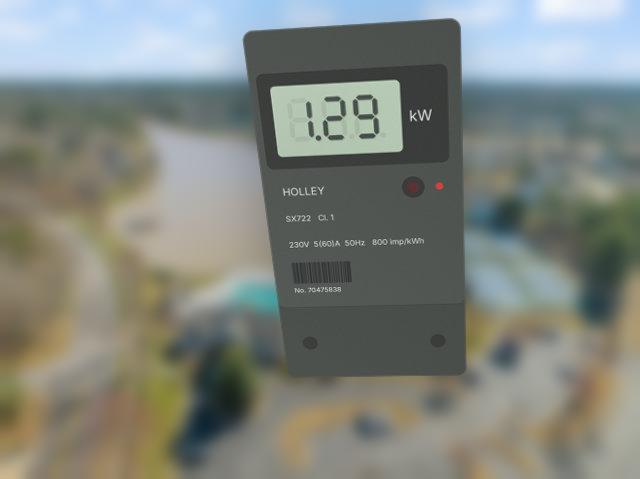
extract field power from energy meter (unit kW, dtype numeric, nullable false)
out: 1.29 kW
